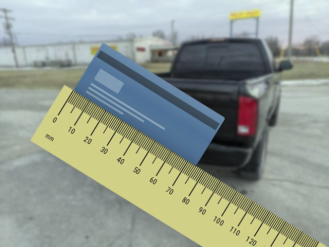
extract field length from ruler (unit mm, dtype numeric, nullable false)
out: 75 mm
